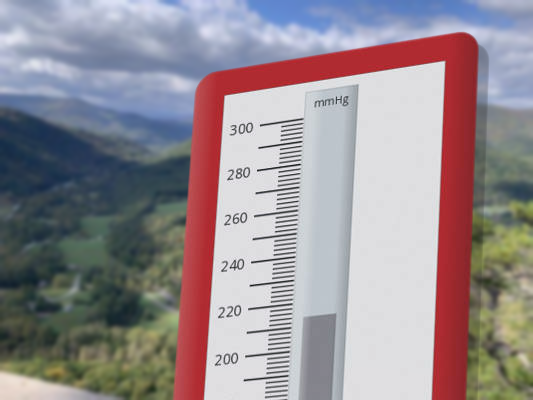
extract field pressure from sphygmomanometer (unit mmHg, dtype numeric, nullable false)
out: 214 mmHg
